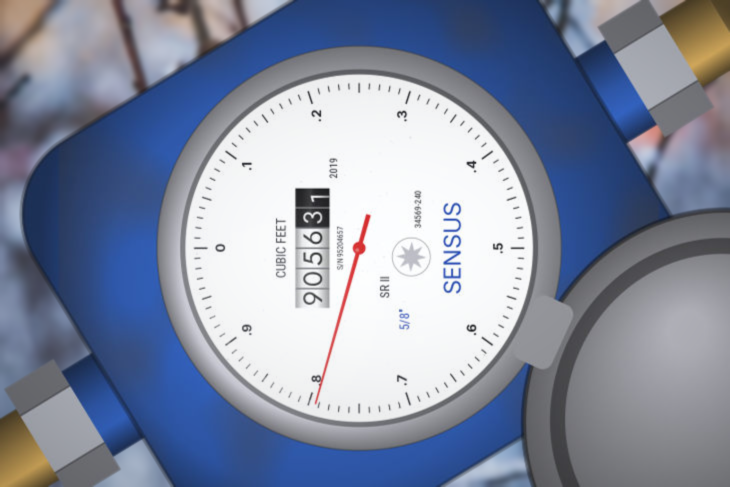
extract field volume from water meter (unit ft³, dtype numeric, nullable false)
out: 905630.79 ft³
